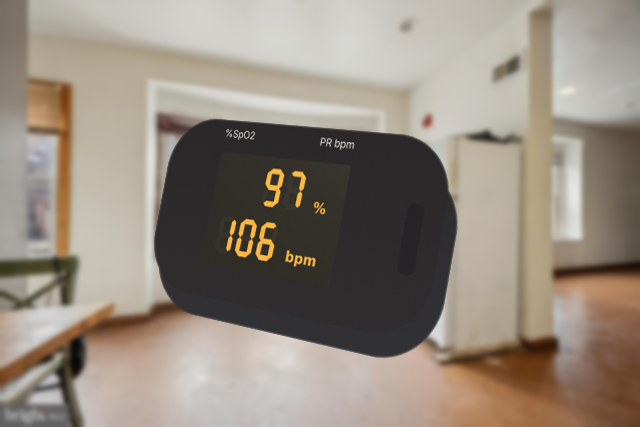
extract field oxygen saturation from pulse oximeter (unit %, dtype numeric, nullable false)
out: 97 %
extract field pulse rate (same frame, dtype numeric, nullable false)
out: 106 bpm
